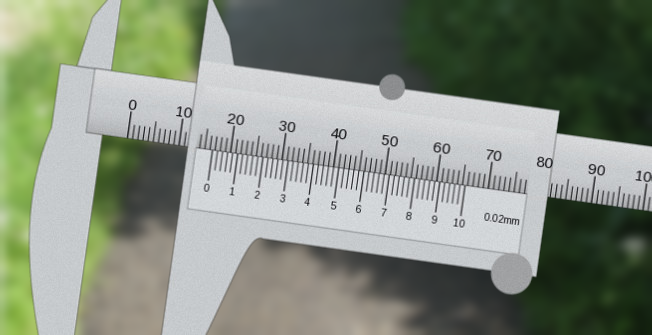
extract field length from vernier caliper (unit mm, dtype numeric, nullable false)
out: 16.5 mm
